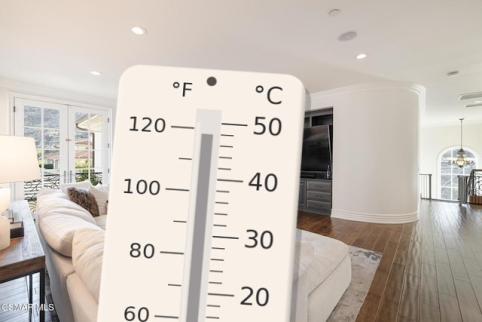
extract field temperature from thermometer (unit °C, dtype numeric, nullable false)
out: 48 °C
